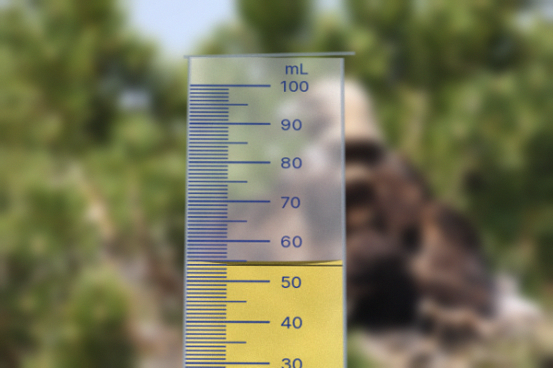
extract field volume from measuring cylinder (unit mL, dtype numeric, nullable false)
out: 54 mL
